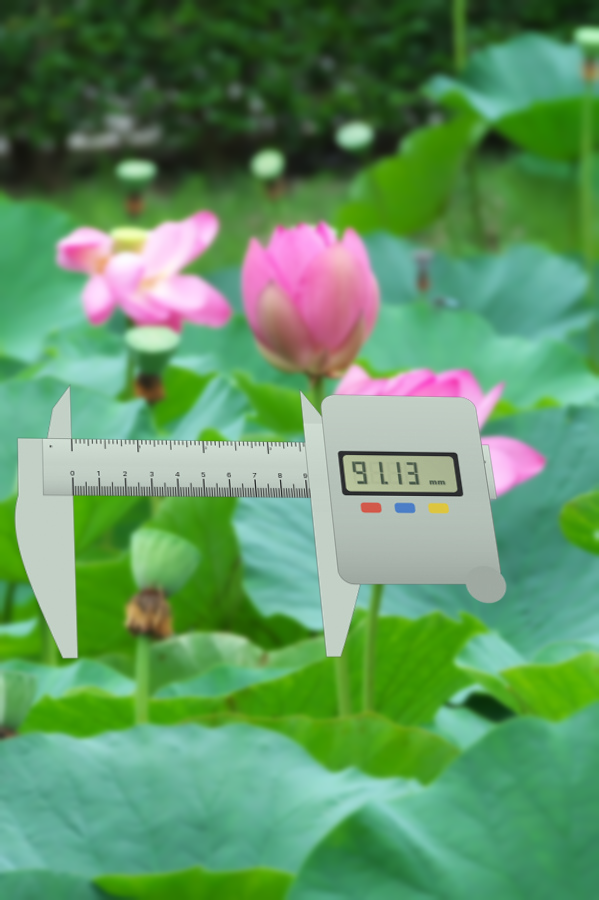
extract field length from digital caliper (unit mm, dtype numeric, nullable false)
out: 91.13 mm
